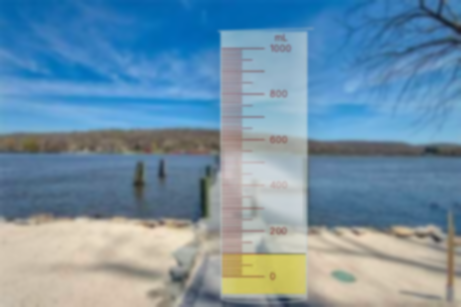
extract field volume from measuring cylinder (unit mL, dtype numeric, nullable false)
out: 100 mL
